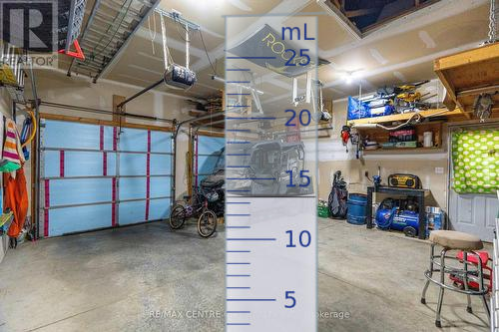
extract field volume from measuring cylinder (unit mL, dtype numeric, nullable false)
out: 13.5 mL
